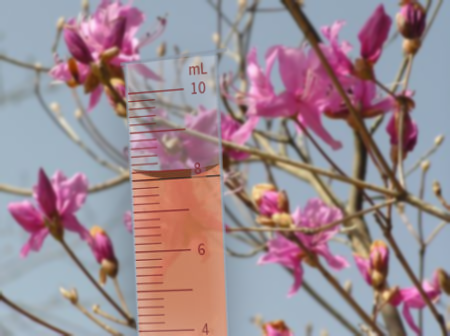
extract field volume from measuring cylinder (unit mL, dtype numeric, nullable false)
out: 7.8 mL
